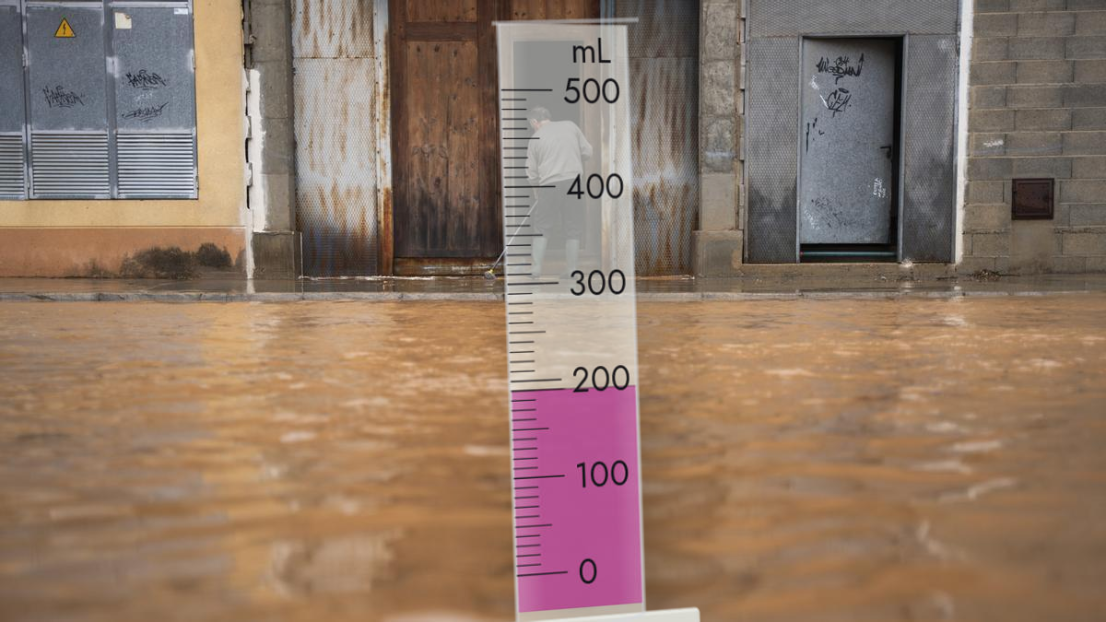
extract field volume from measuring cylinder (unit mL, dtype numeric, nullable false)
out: 190 mL
